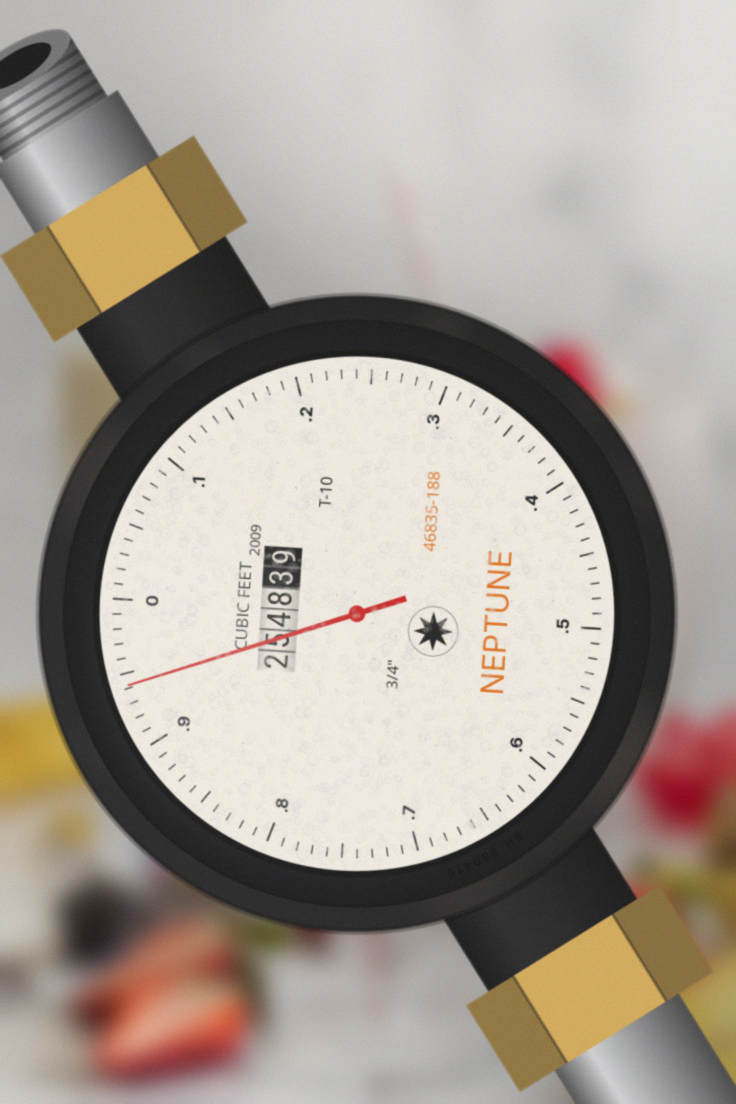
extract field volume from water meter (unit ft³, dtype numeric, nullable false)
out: 254838.94 ft³
